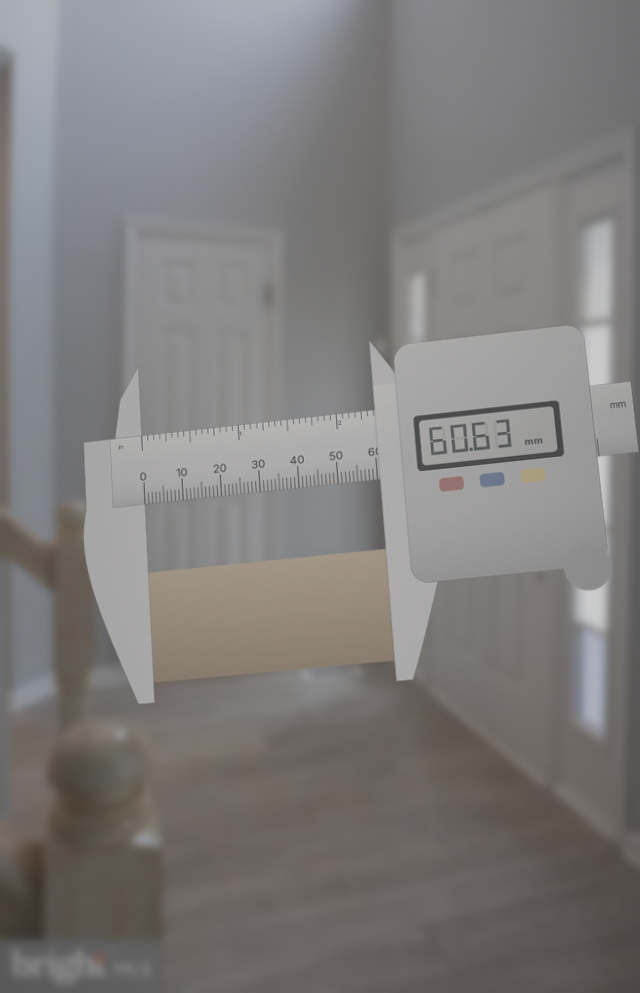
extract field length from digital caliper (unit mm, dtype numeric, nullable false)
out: 60.63 mm
